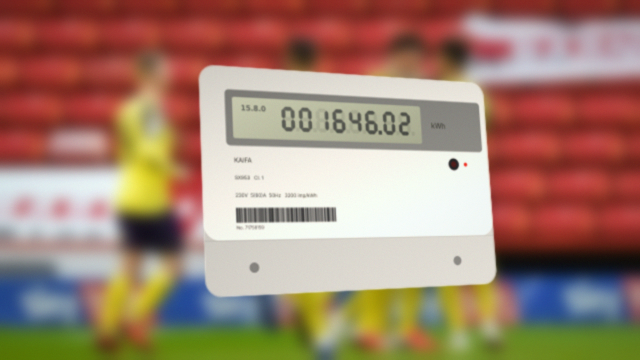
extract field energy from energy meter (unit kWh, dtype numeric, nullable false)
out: 1646.02 kWh
